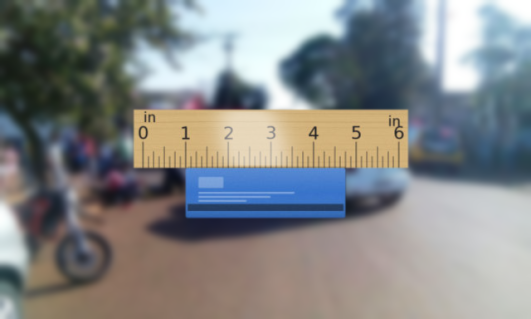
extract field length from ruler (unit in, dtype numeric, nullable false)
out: 3.75 in
